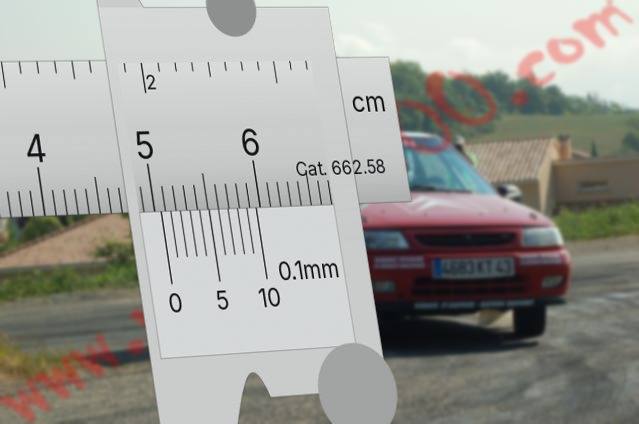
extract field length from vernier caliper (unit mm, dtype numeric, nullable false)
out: 50.6 mm
